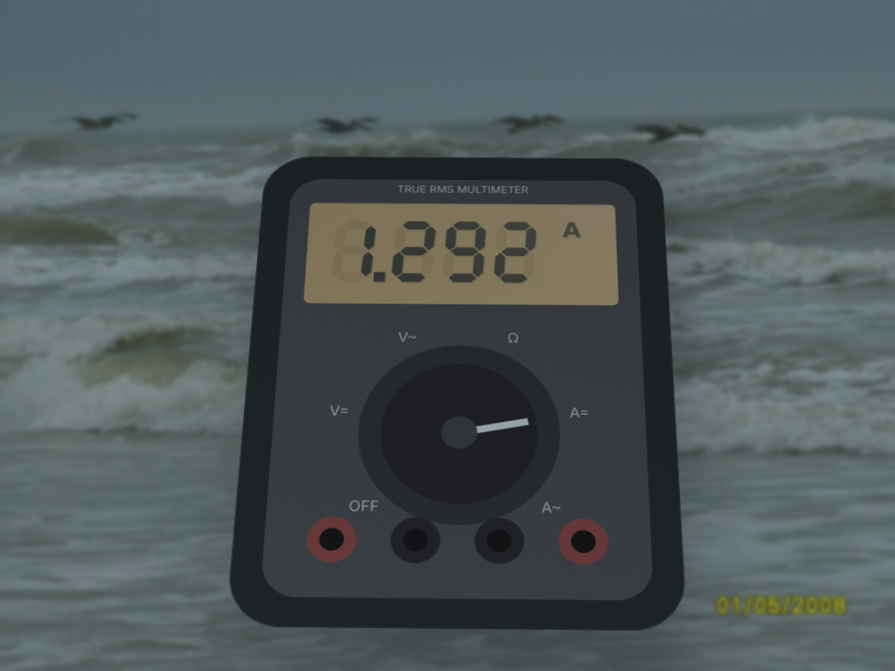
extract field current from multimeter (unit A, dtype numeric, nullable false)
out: 1.292 A
